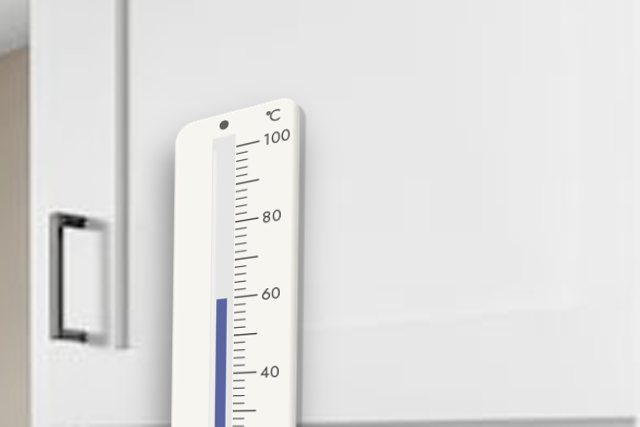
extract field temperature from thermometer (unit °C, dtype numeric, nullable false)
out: 60 °C
